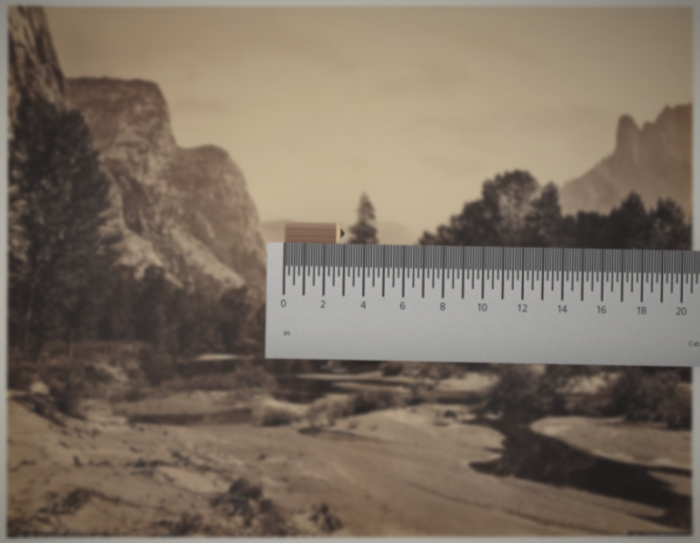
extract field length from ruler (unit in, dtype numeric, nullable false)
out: 3 in
